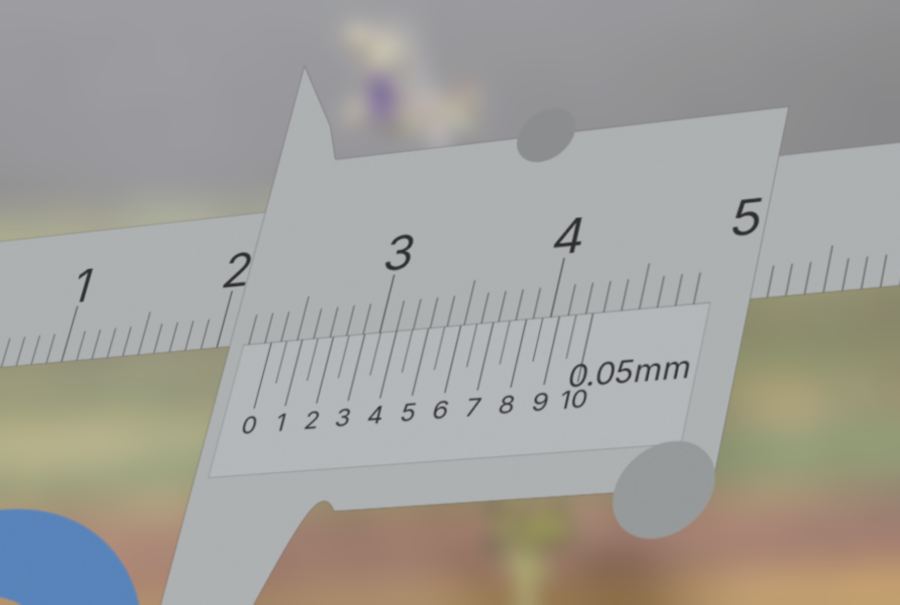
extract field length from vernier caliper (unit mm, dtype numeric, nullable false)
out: 23.4 mm
